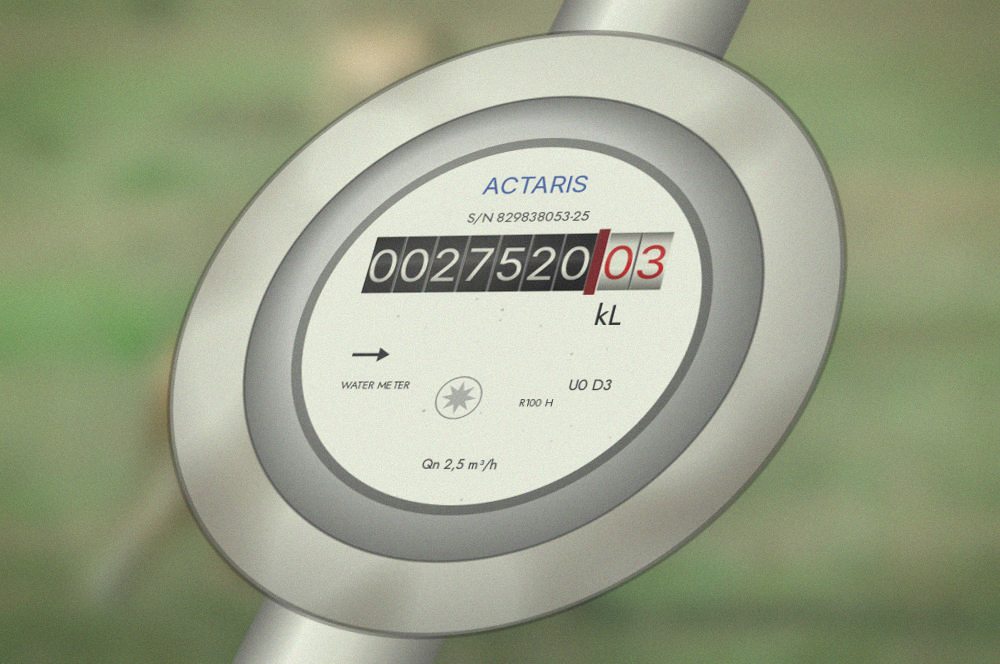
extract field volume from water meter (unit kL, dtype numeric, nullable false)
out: 27520.03 kL
